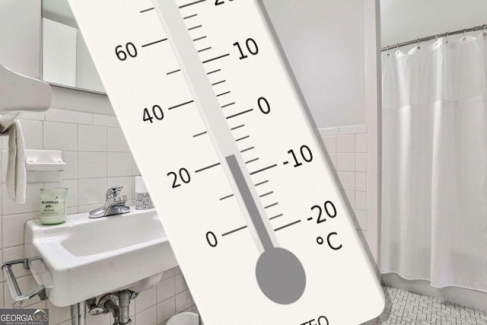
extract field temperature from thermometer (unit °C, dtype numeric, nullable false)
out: -6 °C
